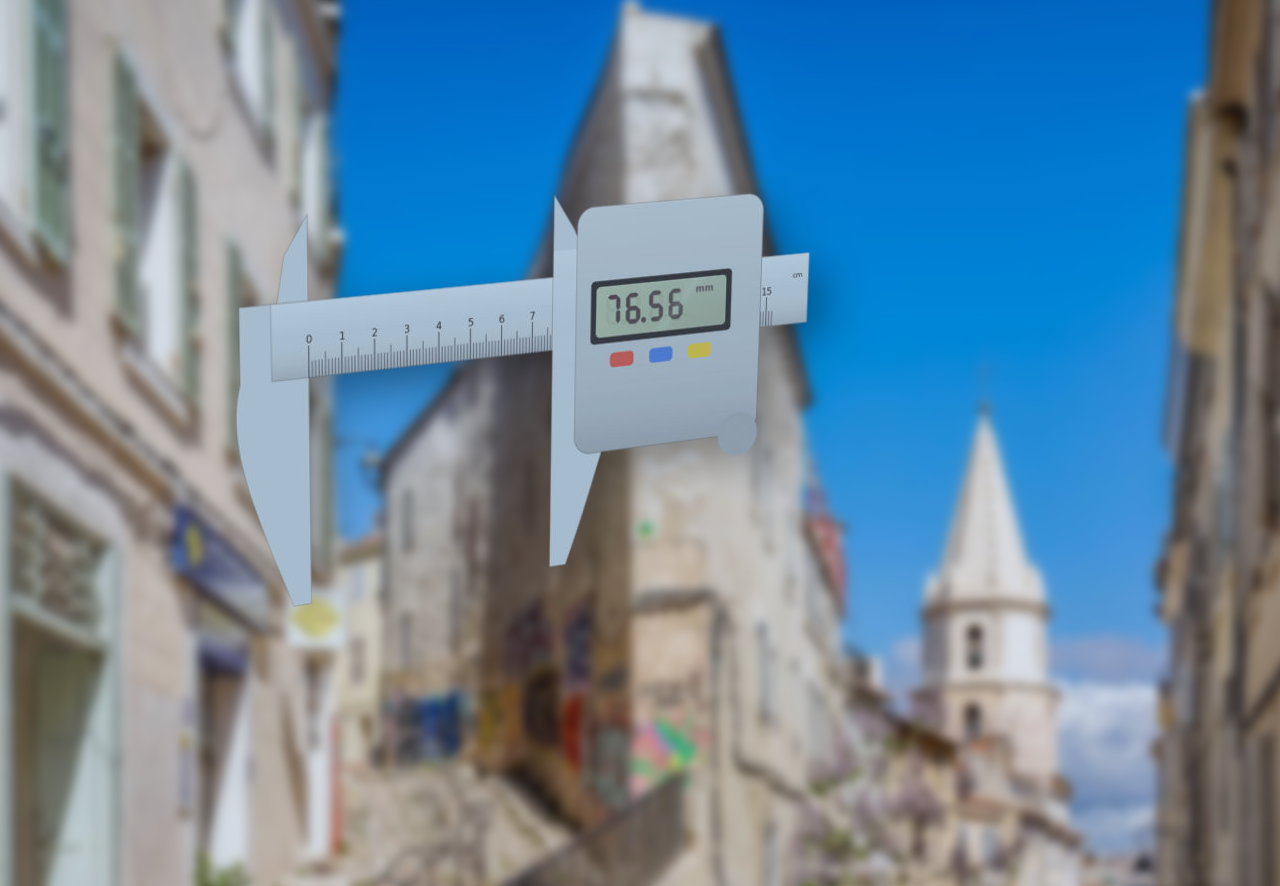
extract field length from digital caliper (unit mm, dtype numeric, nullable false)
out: 76.56 mm
